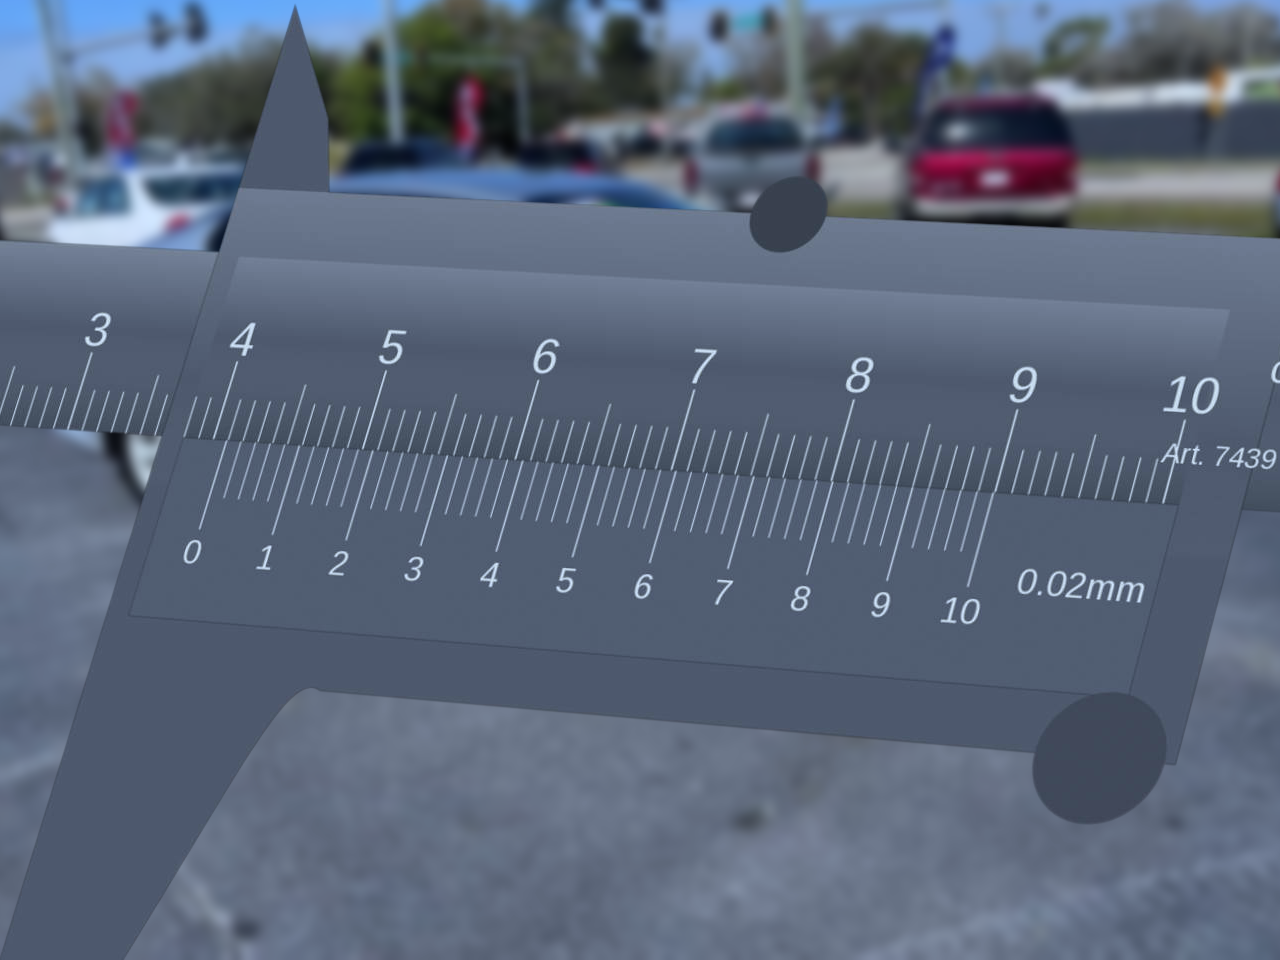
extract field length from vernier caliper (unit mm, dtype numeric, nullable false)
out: 40.9 mm
